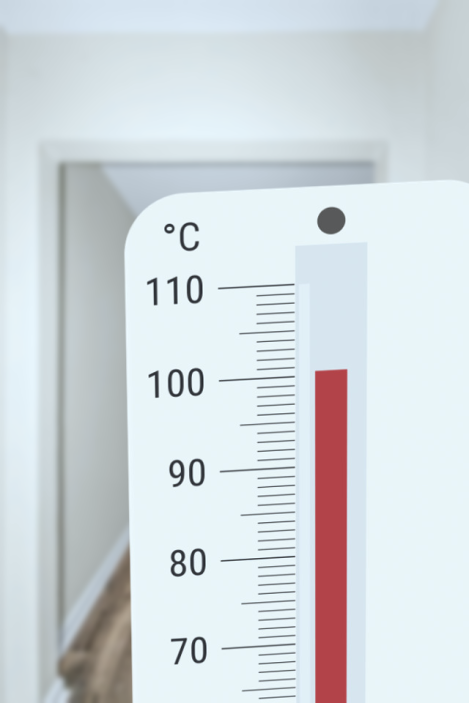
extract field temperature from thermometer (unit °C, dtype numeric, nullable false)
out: 100.5 °C
